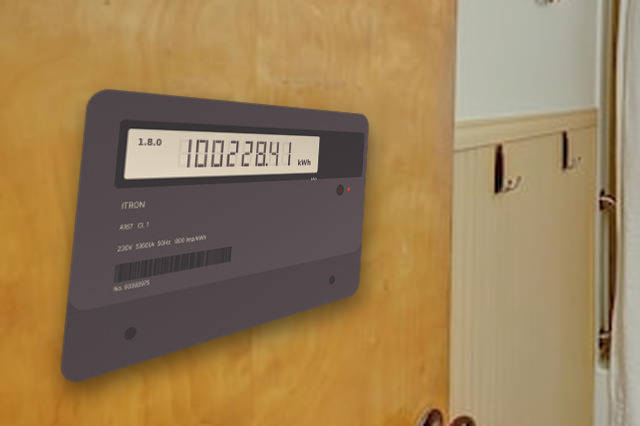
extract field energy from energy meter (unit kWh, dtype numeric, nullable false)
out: 100228.41 kWh
